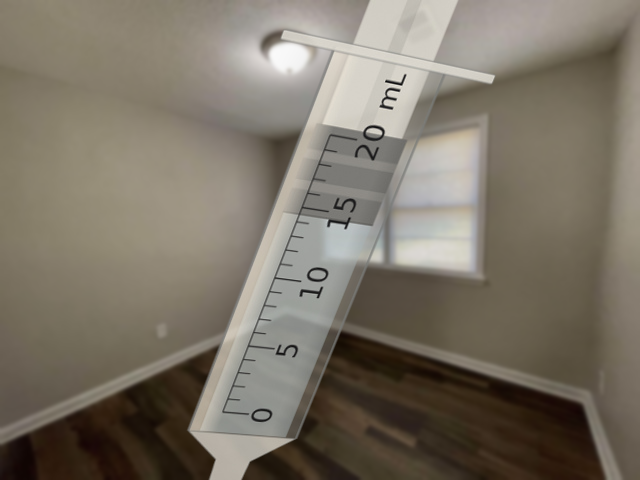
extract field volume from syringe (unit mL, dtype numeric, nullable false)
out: 14.5 mL
